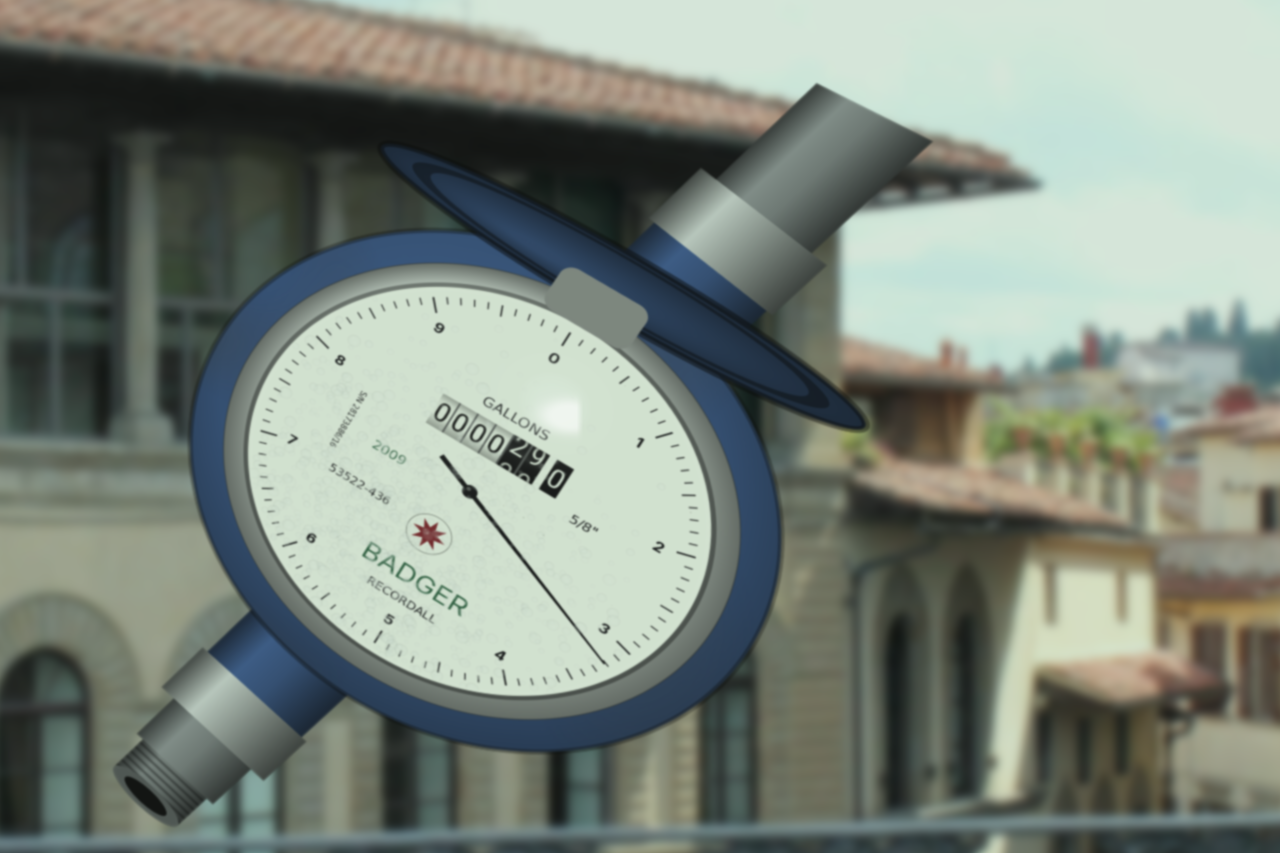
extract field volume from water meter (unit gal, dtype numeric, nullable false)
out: 293.2 gal
